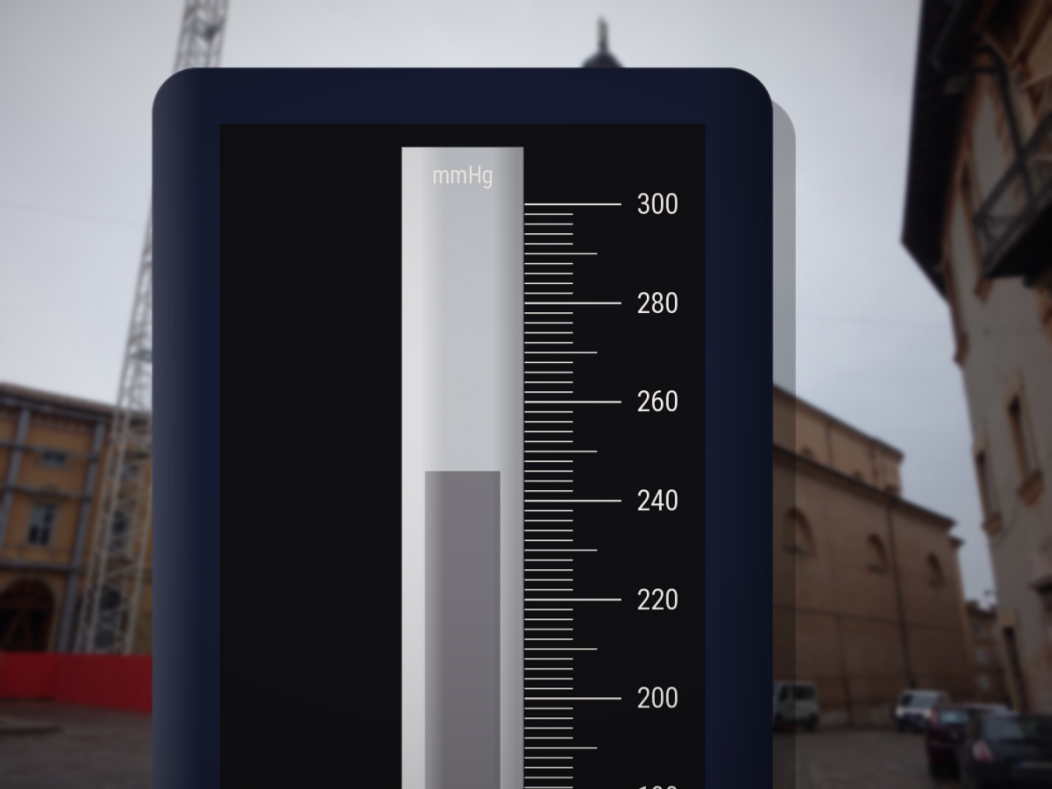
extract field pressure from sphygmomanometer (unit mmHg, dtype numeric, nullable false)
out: 246 mmHg
